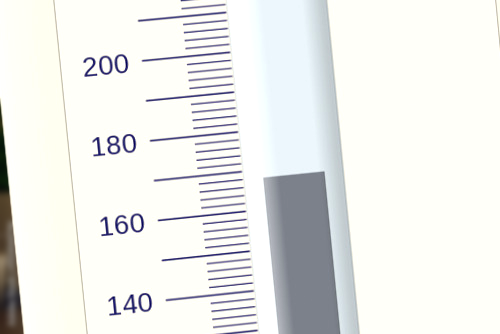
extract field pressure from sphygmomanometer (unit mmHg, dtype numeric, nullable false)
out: 168 mmHg
